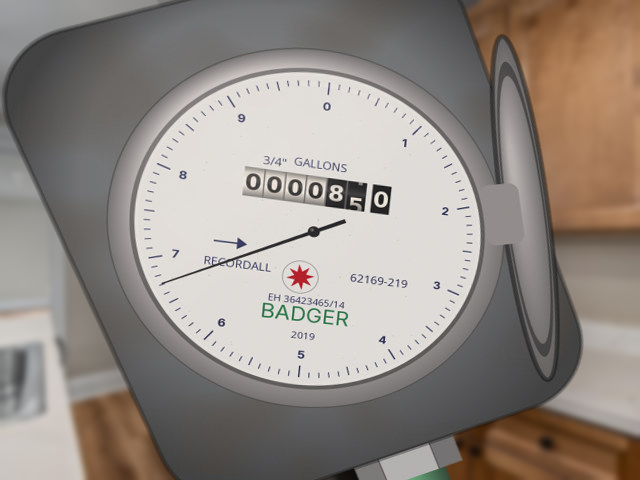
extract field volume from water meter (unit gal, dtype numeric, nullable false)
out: 846.7 gal
